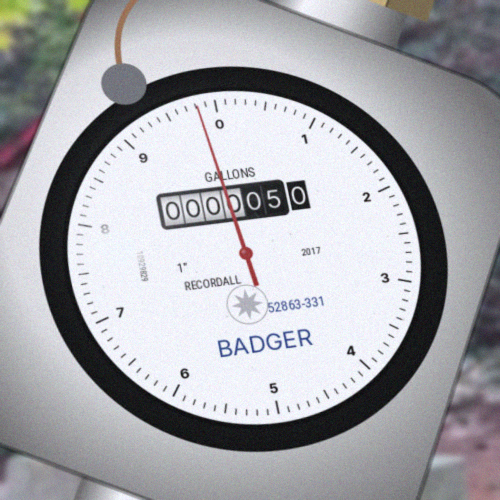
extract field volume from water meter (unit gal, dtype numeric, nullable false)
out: 49.8 gal
